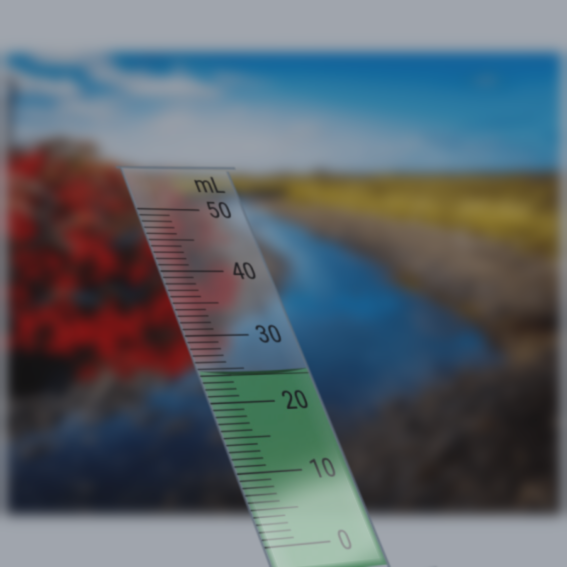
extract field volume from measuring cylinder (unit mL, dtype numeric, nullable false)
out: 24 mL
